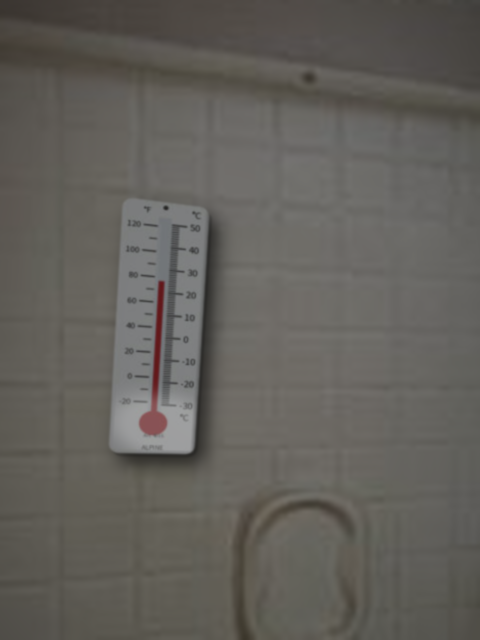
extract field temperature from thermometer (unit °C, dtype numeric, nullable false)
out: 25 °C
